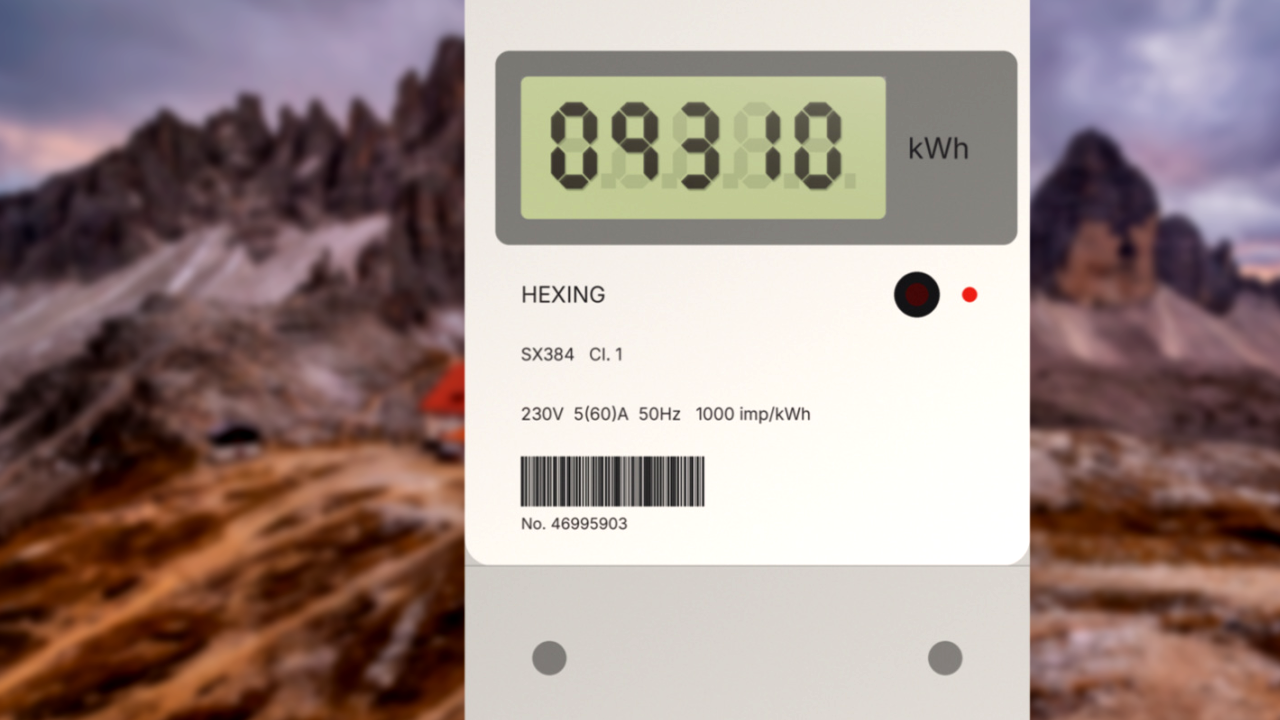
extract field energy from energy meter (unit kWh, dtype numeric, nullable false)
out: 9310 kWh
